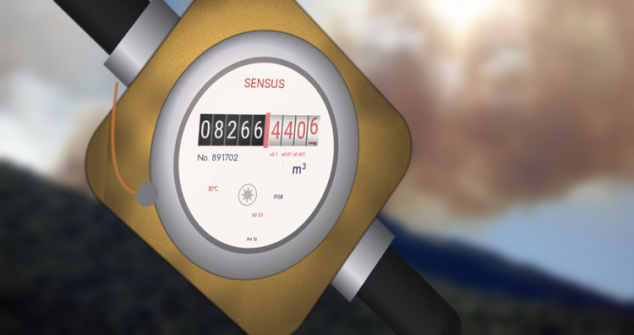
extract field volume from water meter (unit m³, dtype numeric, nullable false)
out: 8266.4406 m³
